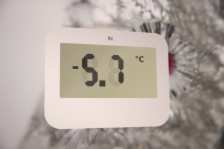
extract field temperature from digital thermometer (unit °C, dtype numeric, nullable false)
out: -5.7 °C
